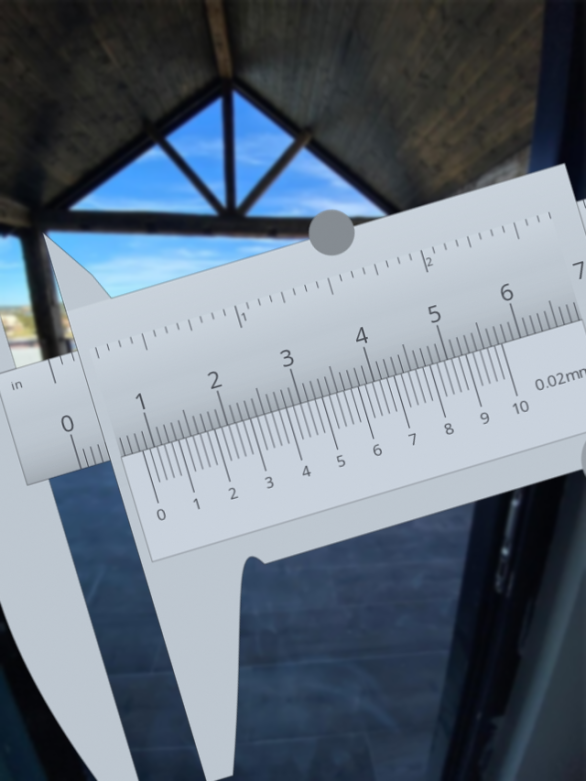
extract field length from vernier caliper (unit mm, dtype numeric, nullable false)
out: 8.4 mm
